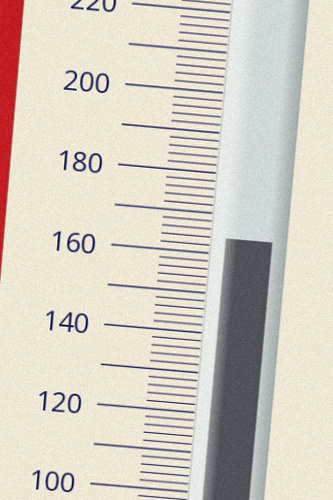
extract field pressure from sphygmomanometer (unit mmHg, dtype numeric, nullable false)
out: 164 mmHg
